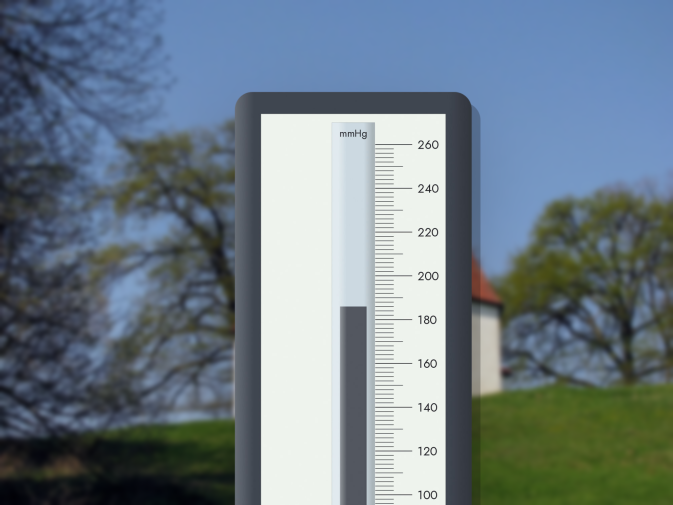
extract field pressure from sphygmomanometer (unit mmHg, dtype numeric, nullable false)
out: 186 mmHg
